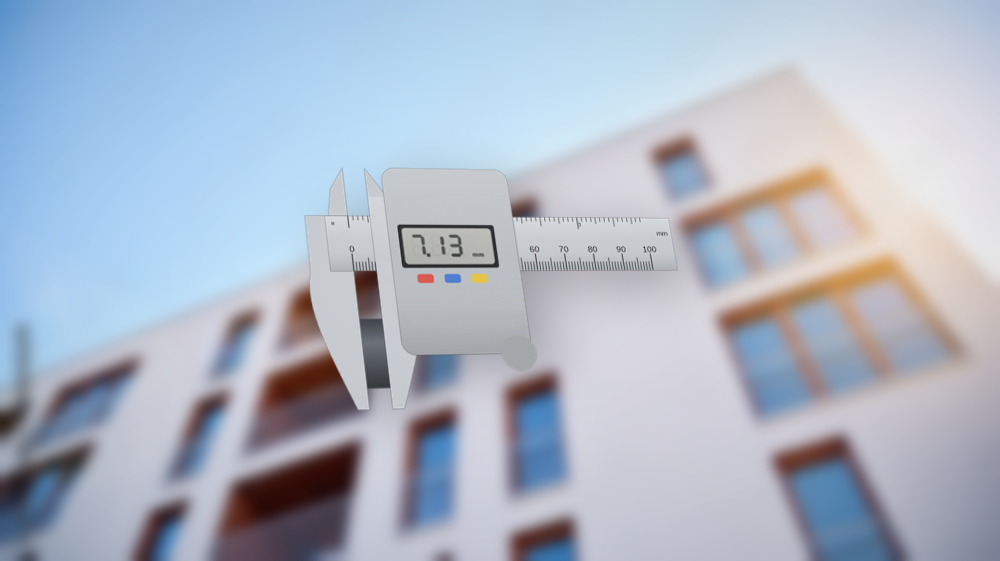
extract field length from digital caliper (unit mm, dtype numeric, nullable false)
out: 7.13 mm
